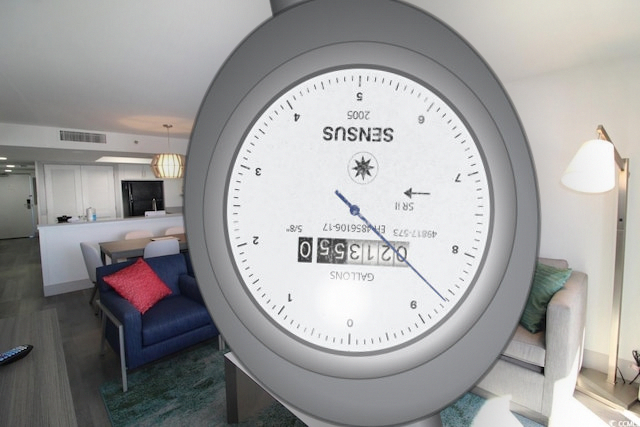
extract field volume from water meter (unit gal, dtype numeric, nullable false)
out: 213548.6 gal
